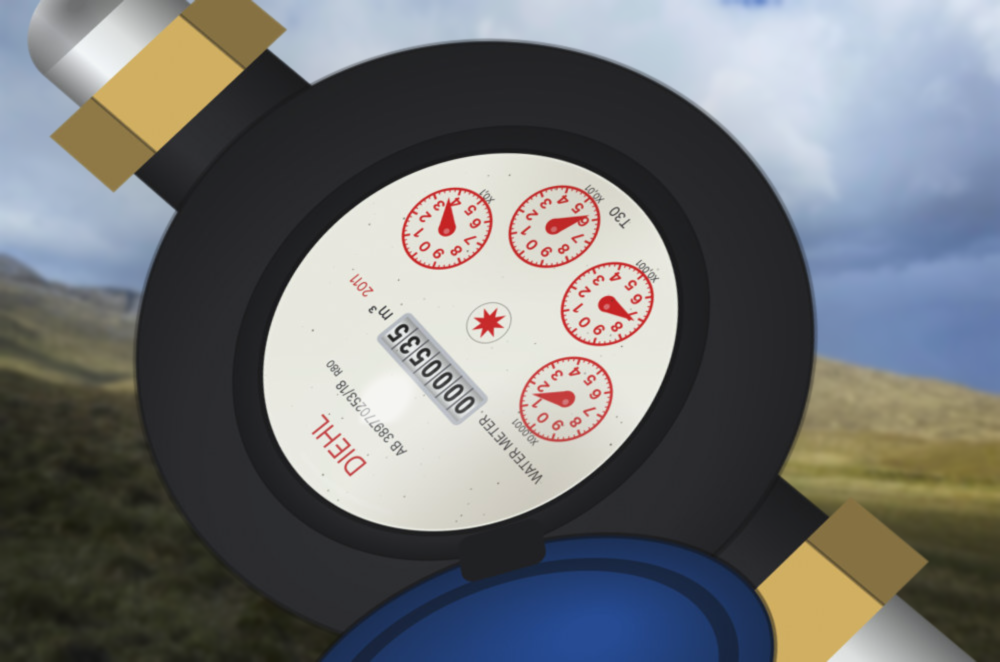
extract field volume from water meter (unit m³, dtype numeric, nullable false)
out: 535.3571 m³
